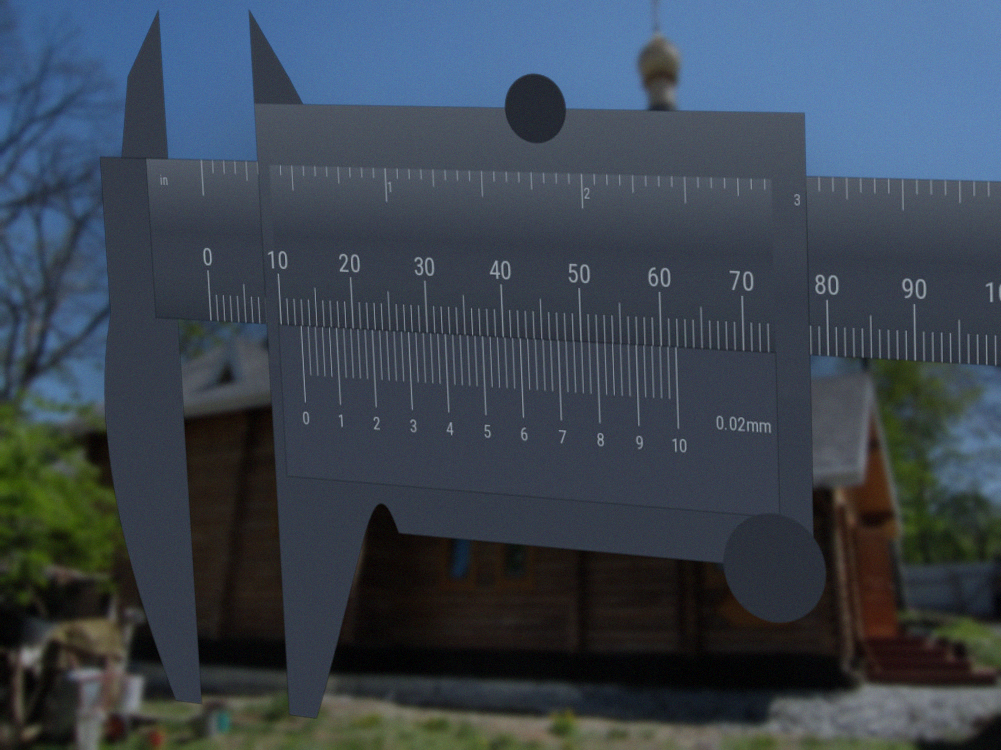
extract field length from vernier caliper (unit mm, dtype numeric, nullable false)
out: 12.8 mm
